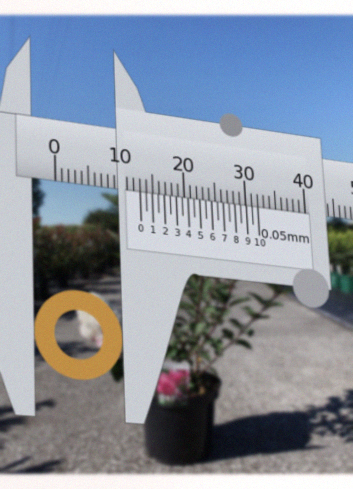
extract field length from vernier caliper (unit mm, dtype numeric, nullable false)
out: 13.0 mm
